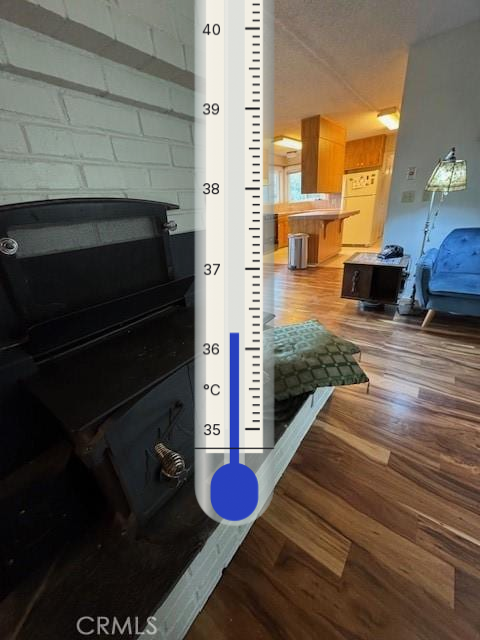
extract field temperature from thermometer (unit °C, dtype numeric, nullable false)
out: 36.2 °C
